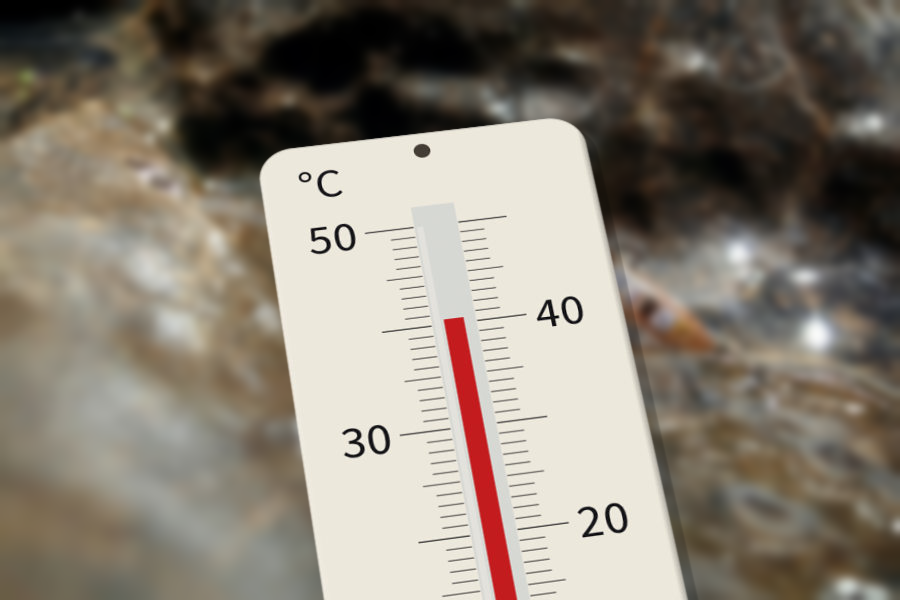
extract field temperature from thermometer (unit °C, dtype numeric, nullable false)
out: 40.5 °C
